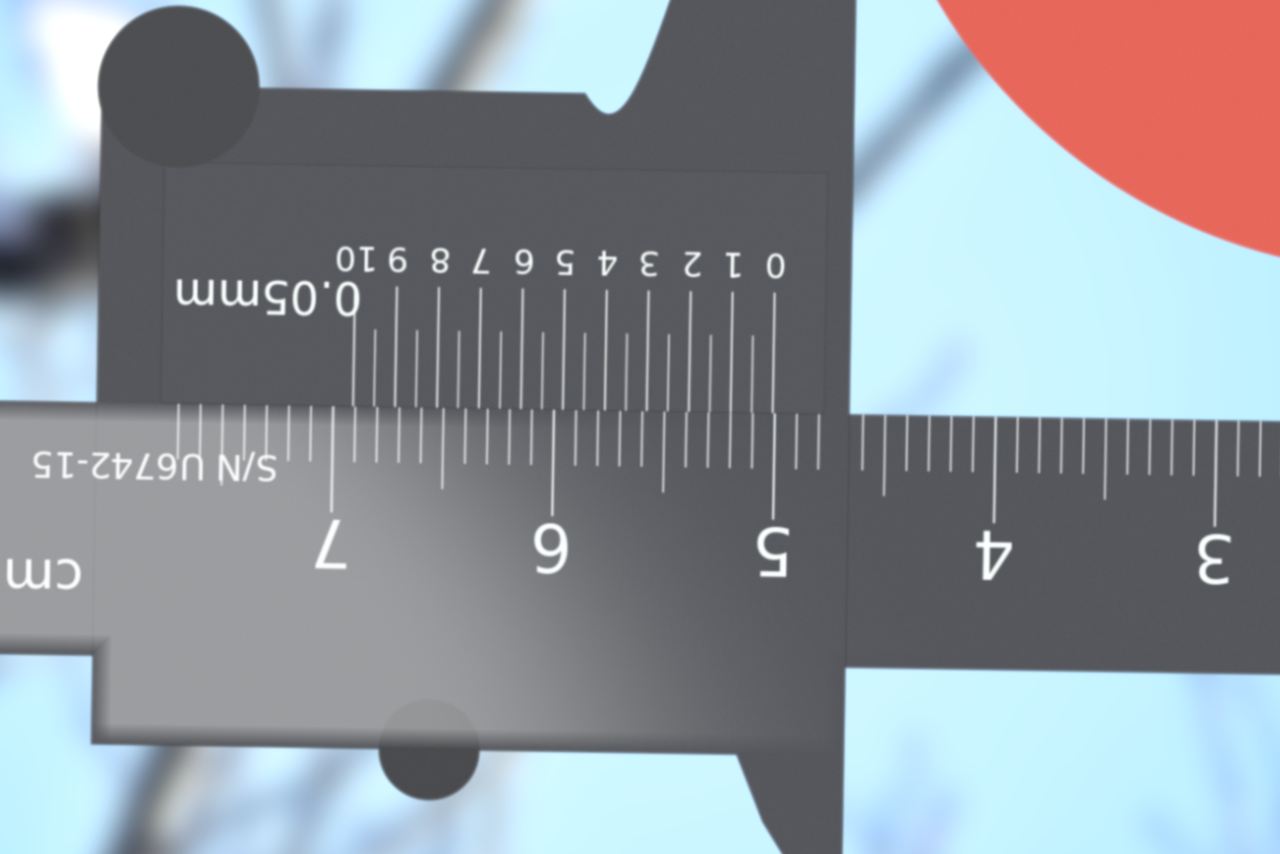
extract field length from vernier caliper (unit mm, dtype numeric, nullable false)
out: 50.1 mm
